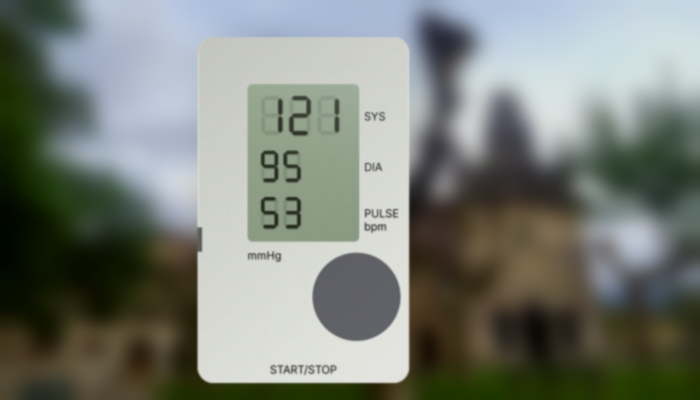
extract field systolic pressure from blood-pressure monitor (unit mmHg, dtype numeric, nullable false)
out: 121 mmHg
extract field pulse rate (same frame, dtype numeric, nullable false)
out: 53 bpm
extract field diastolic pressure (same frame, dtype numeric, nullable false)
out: 95 mmHg
